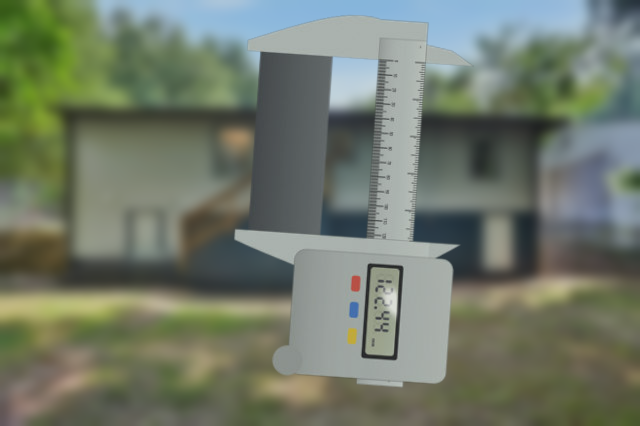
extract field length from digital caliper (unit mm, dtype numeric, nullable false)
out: 122.44 mm
